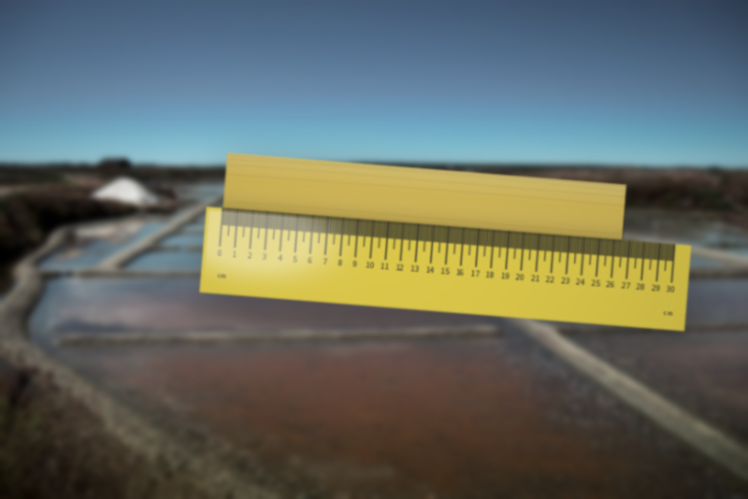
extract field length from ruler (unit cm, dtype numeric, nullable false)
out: 26.5 cm
